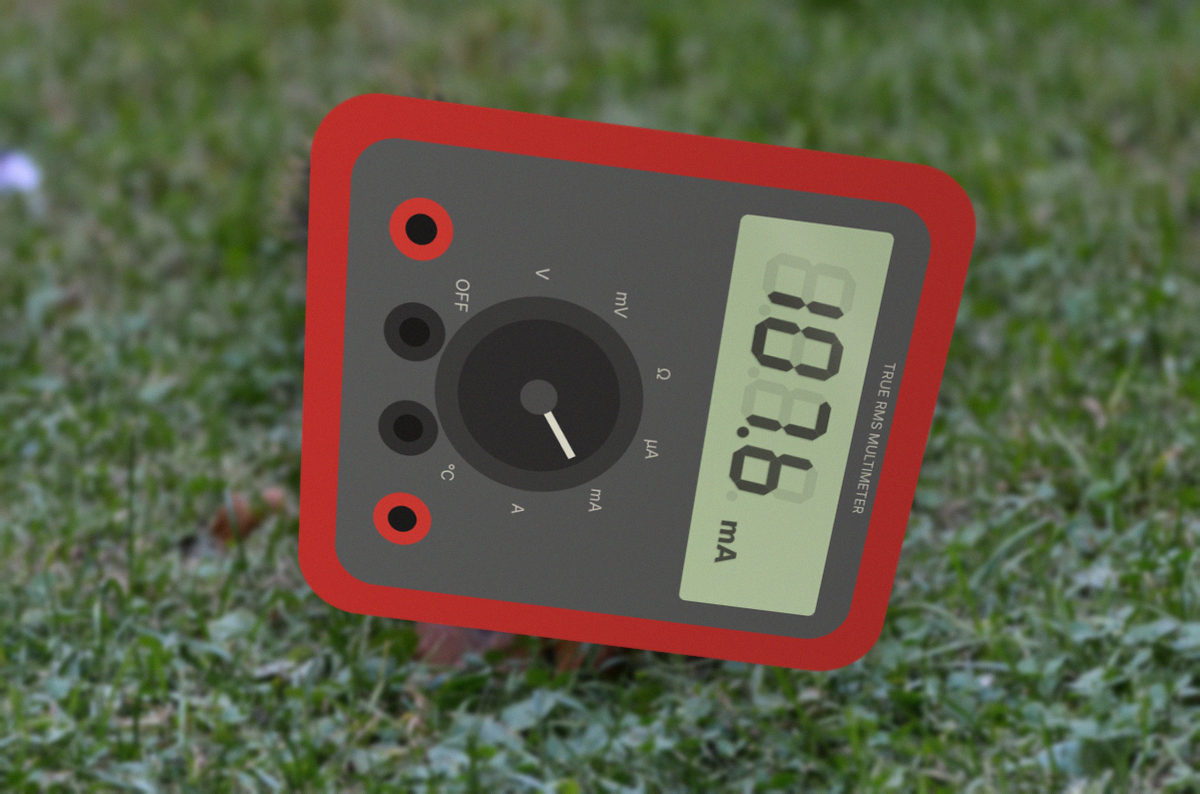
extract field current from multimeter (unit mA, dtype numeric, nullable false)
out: 107.6 mA
